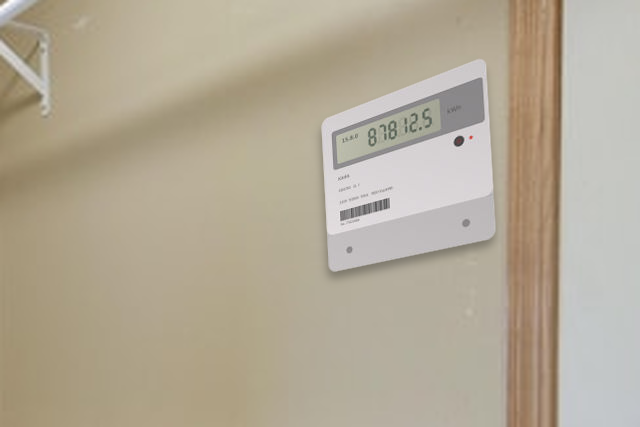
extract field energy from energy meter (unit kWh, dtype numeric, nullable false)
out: 87812.5 kWh
